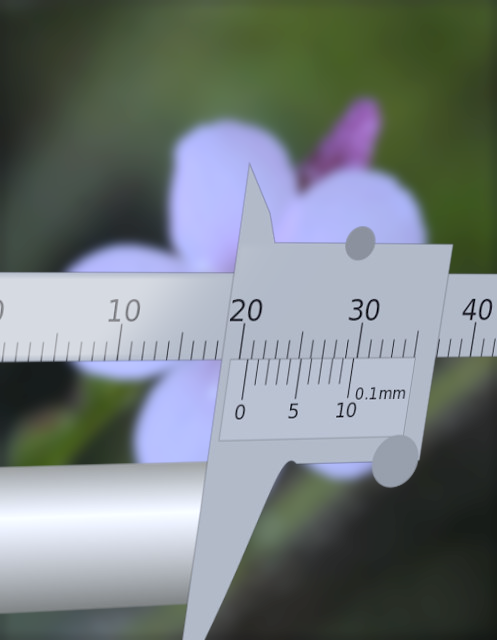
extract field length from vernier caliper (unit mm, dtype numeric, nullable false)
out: 20.7 mm
